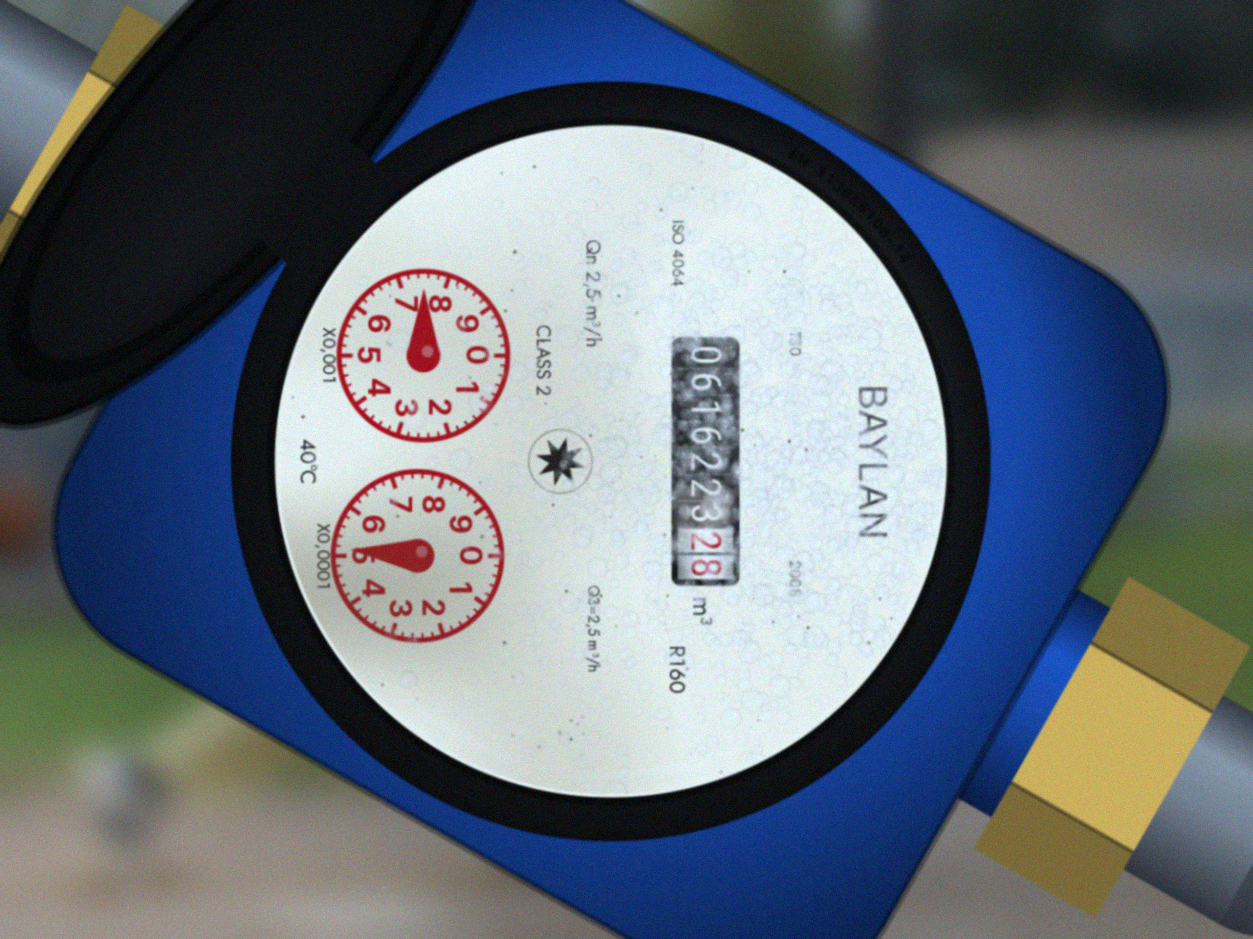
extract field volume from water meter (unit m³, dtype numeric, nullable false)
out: 616223.2875 m³
